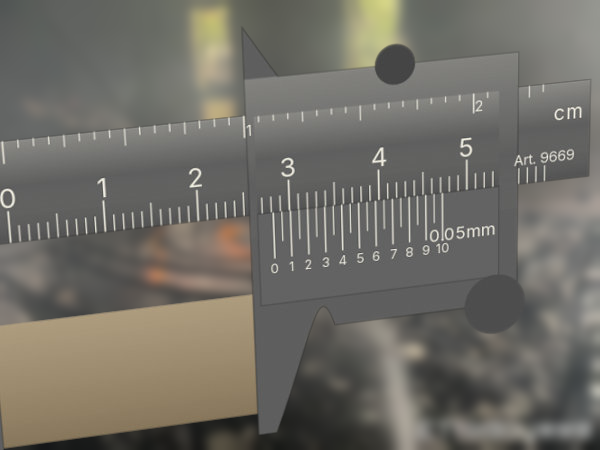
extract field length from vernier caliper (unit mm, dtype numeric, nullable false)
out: 28.2 mm
